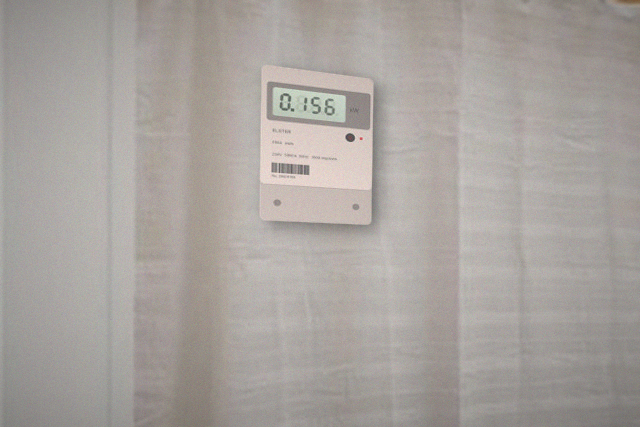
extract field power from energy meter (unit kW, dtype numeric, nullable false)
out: 0.156 kW
